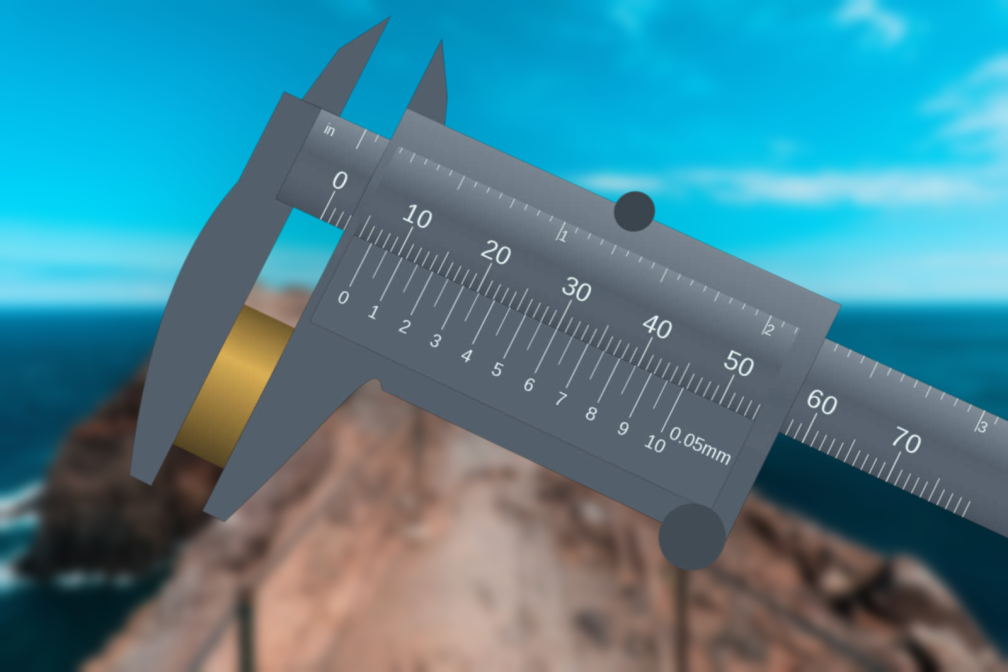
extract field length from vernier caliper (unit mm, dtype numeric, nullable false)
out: 6.6 mm
